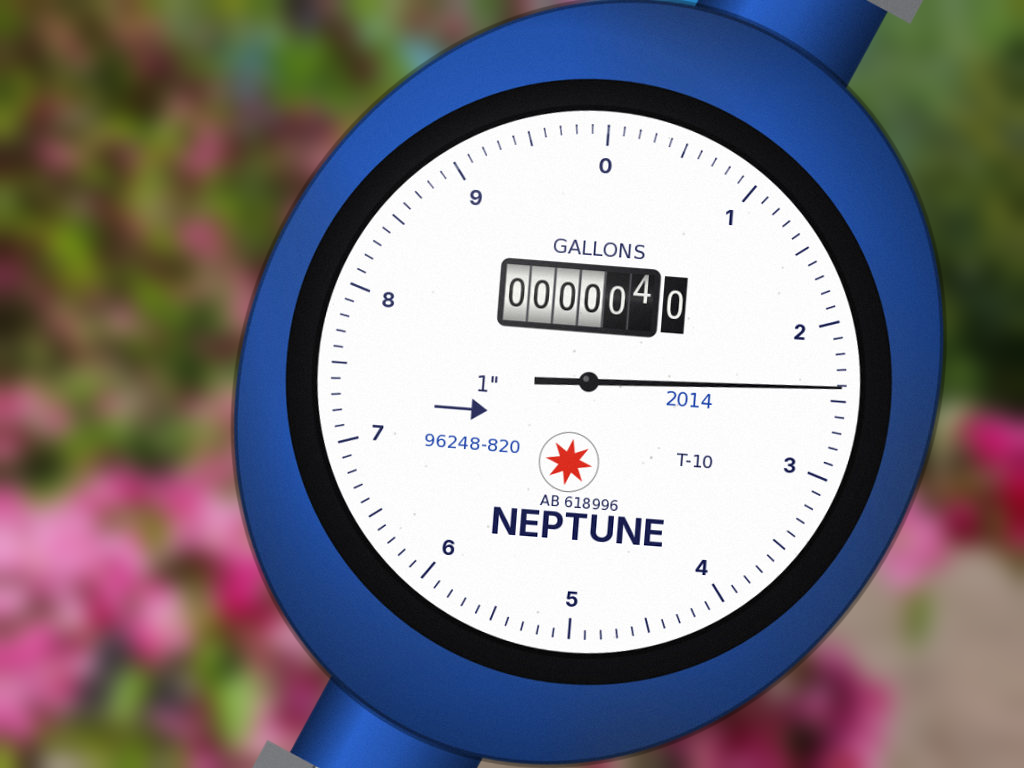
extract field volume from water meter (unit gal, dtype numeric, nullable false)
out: 42.4 gal
